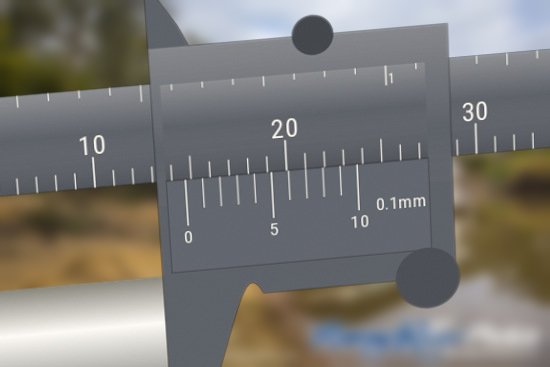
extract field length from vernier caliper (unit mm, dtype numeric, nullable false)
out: 14.7 mm
